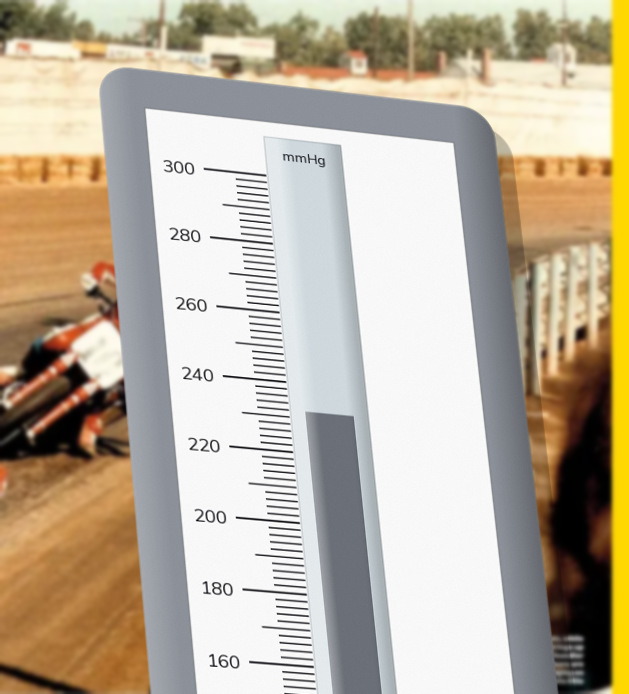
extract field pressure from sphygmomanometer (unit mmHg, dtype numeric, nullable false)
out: 232 mmHg
